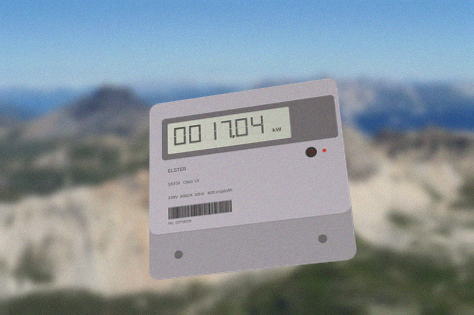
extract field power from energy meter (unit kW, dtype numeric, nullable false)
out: 17.04 kW
